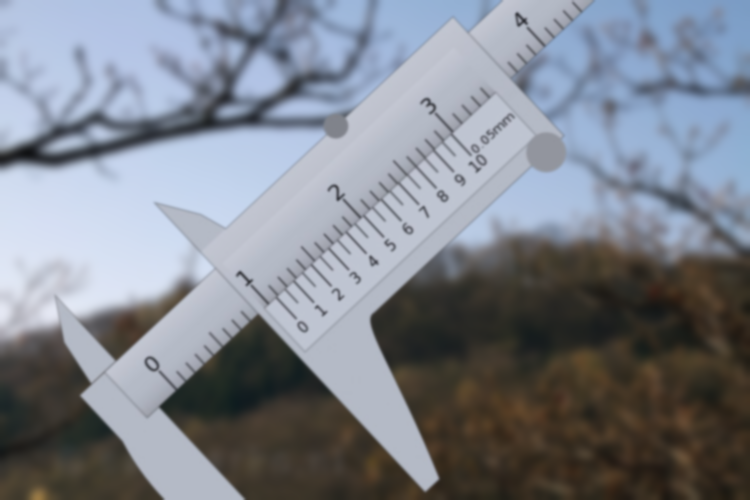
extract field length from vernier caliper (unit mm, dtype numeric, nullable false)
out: 10.8 mm
